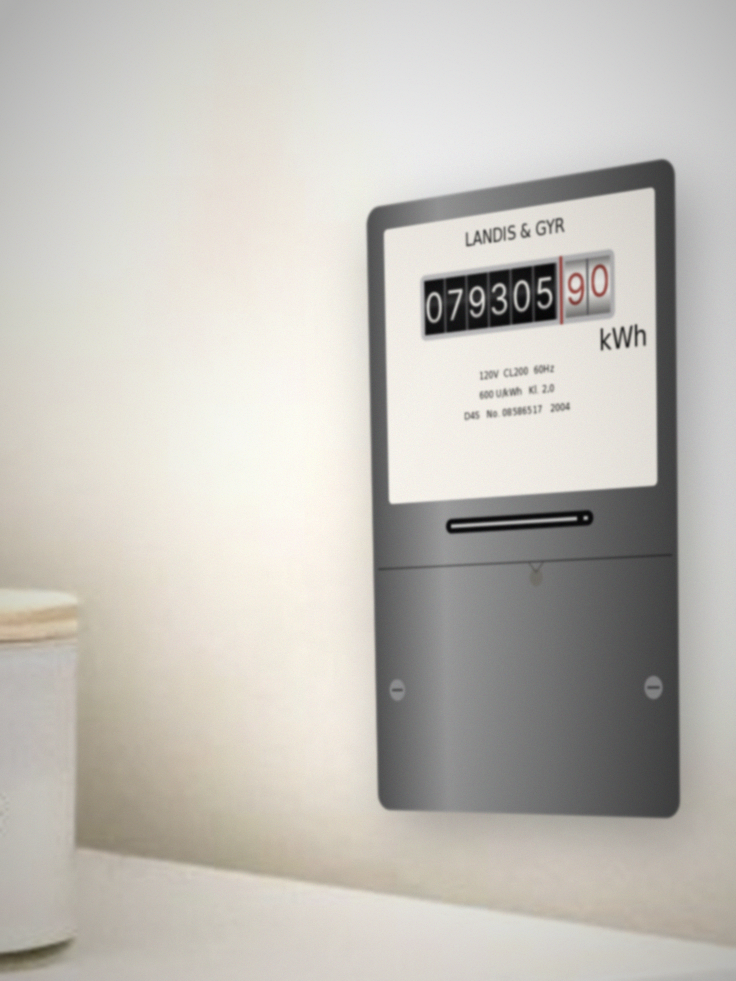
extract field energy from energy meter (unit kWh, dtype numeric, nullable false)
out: 79305.90 kWh
